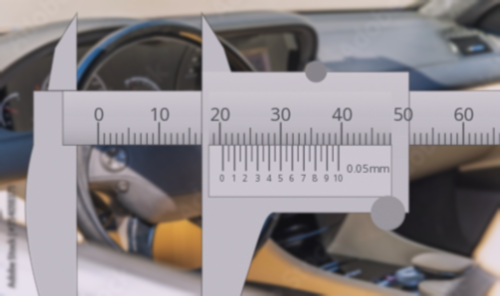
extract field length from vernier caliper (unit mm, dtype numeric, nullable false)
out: 20.5 mm
